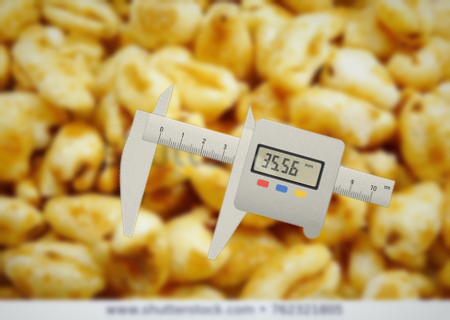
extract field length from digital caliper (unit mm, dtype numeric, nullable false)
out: 35.56 mm
